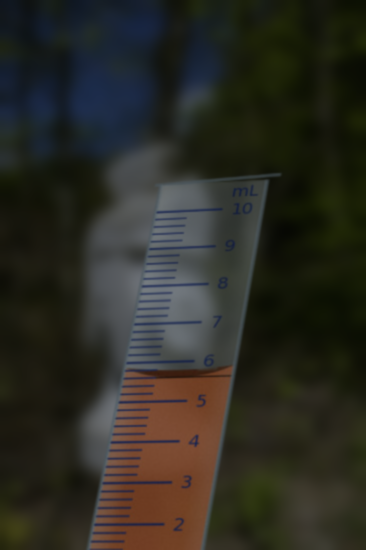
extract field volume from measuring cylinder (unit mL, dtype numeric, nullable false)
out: 5.6 mL
